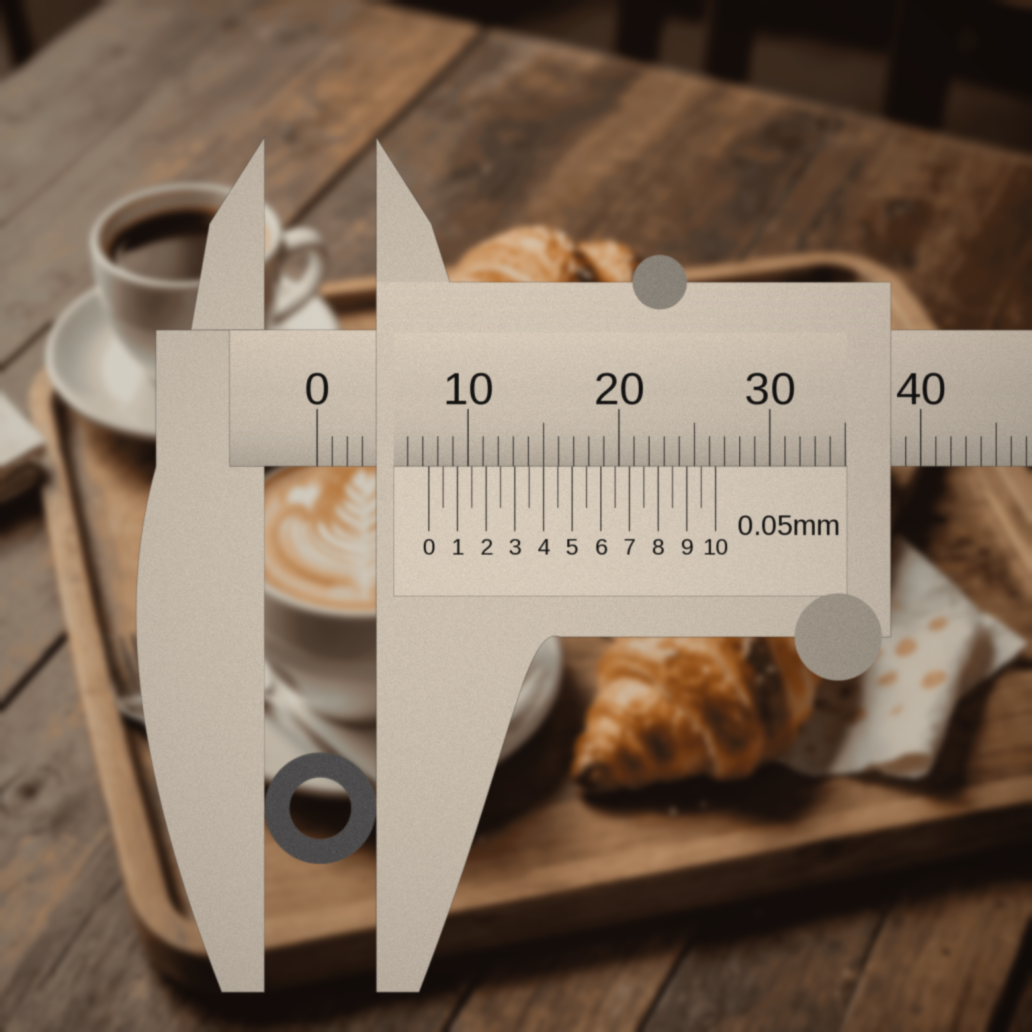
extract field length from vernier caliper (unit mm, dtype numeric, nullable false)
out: 7.4 mm
